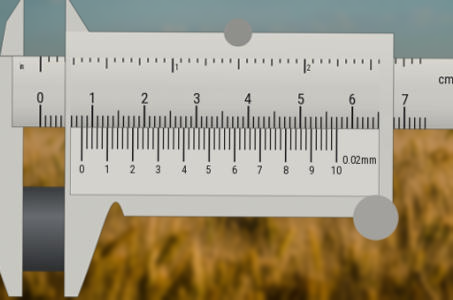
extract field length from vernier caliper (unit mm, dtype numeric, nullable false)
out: 8.0 mm
